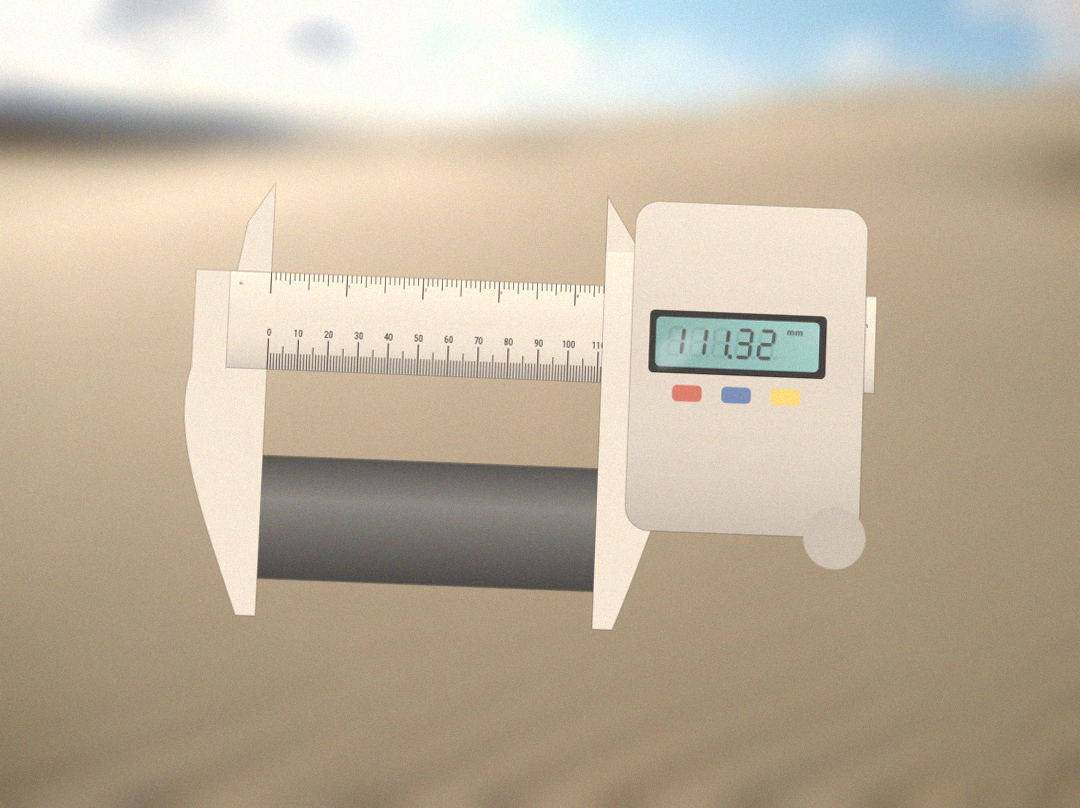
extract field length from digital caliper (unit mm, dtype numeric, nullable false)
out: 111.32 mm
